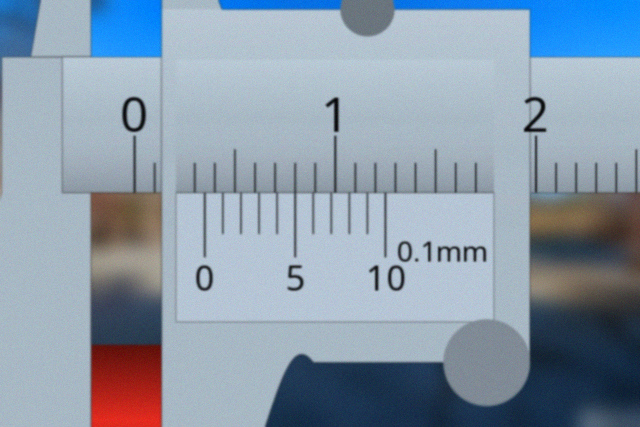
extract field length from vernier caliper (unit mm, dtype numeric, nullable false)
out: 3.5 mm
